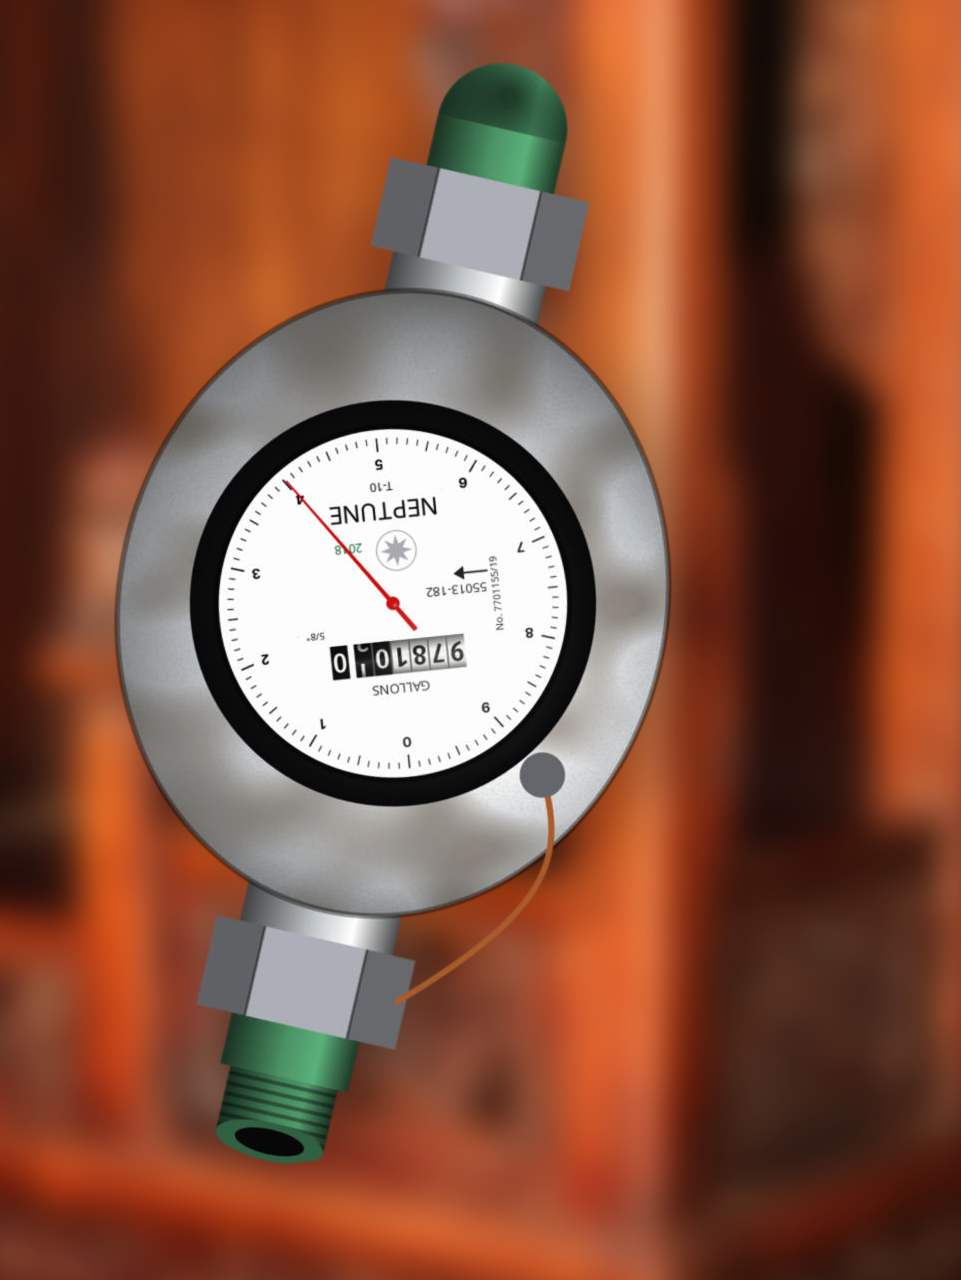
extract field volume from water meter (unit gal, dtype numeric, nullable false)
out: 9781014.0 gal
